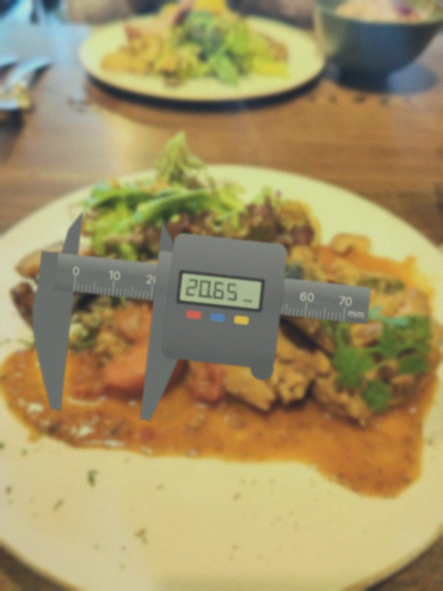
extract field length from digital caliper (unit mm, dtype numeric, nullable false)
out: 20.65 mm
